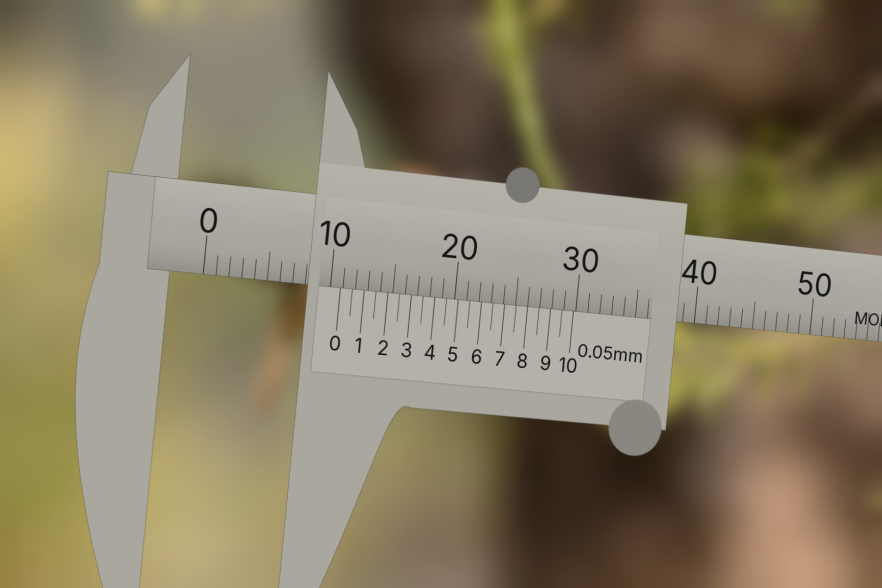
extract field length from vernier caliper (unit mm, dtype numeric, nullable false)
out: 10.8 mm
